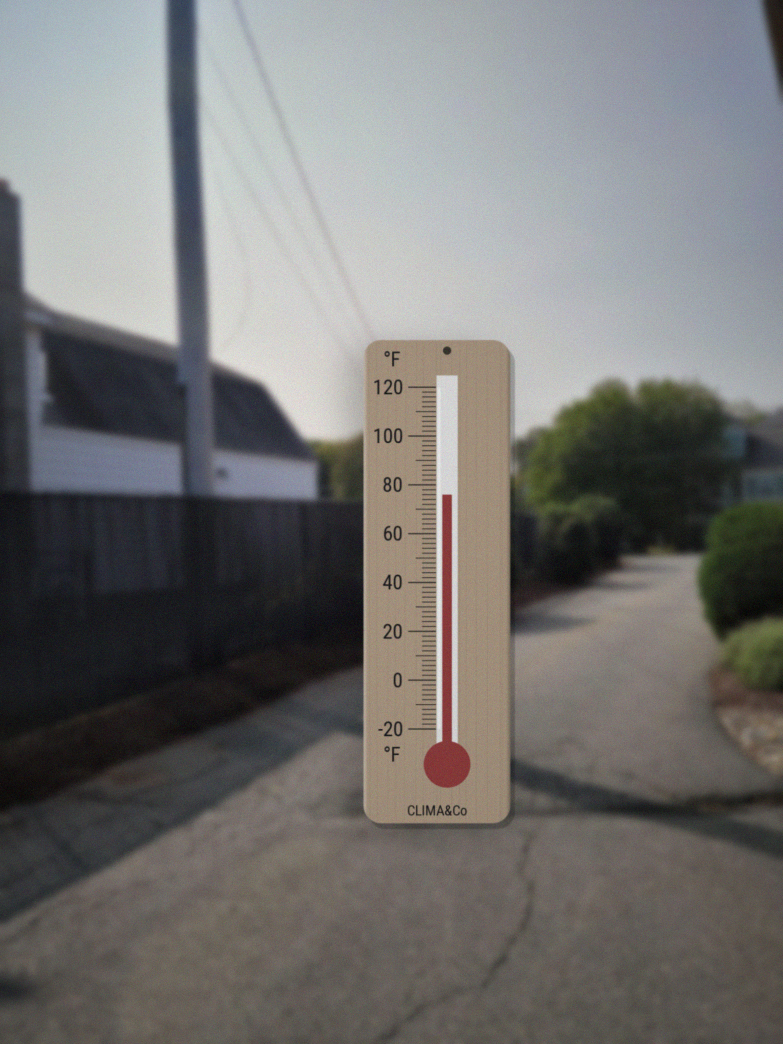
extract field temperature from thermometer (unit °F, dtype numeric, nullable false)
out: 76 °F
